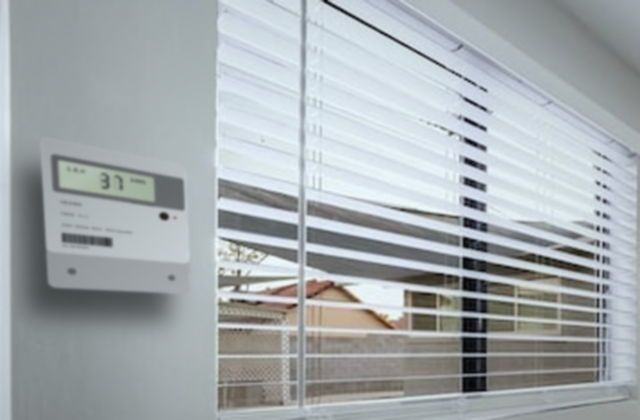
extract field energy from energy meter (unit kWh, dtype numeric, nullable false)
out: 37 kWh
